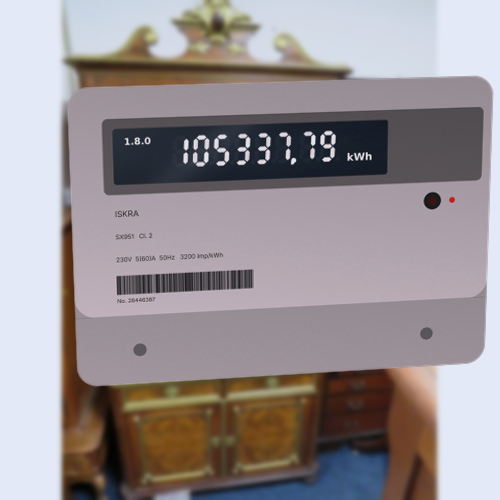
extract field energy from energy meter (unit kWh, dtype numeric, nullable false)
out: 105337.79 kWh
